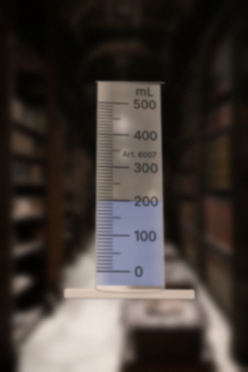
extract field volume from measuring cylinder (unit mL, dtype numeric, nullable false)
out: 200 mL
